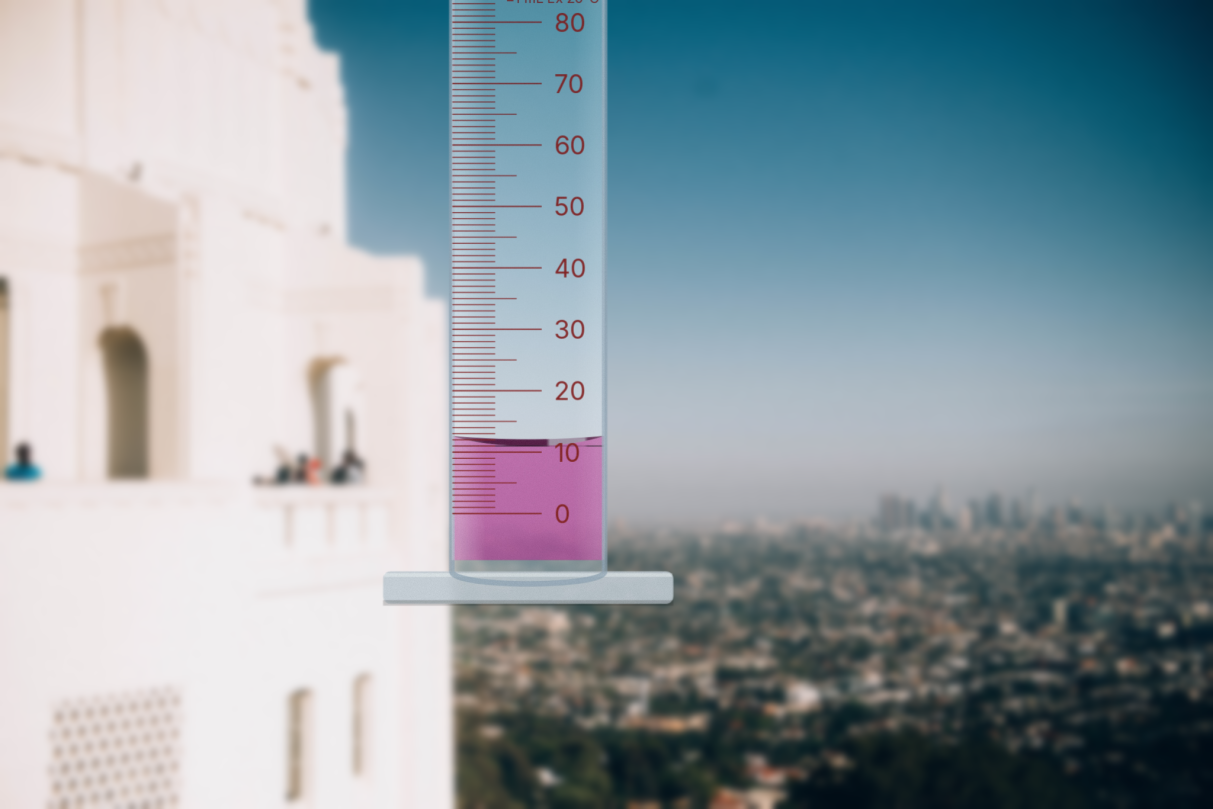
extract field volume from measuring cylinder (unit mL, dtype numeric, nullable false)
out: 11 mL
